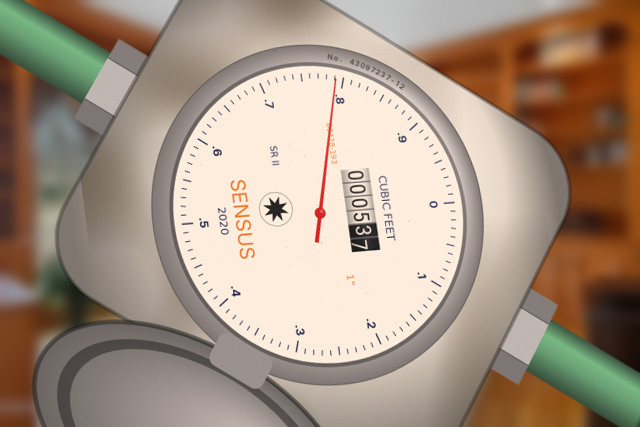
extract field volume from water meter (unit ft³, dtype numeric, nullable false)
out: 536.79 ft³
